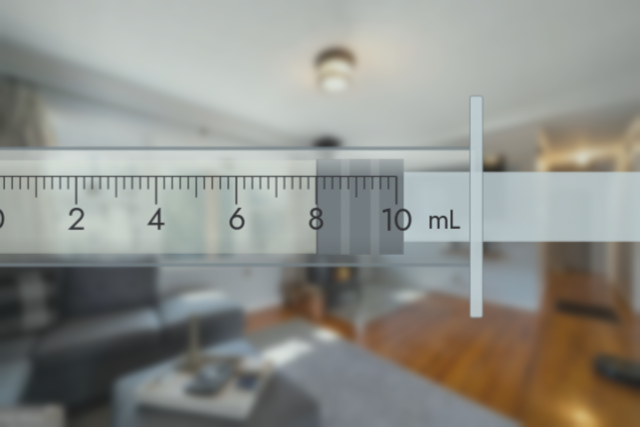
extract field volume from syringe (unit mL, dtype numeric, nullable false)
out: 8 mL
